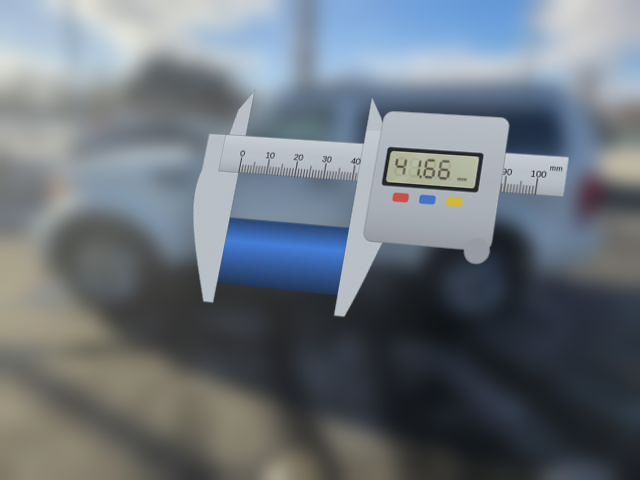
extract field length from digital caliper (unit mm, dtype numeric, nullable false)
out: 41.66 mm
